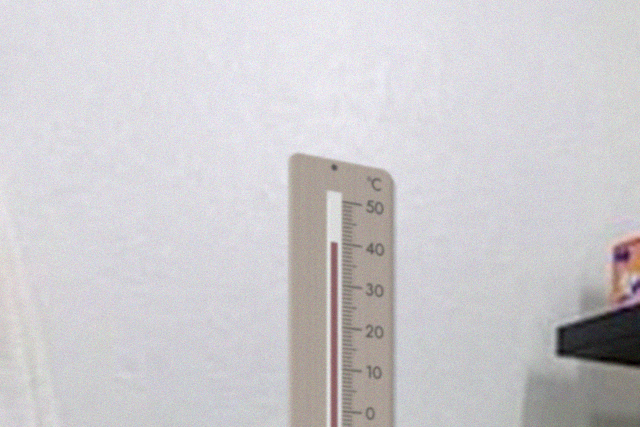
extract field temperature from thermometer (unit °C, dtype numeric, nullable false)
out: 40 °C
